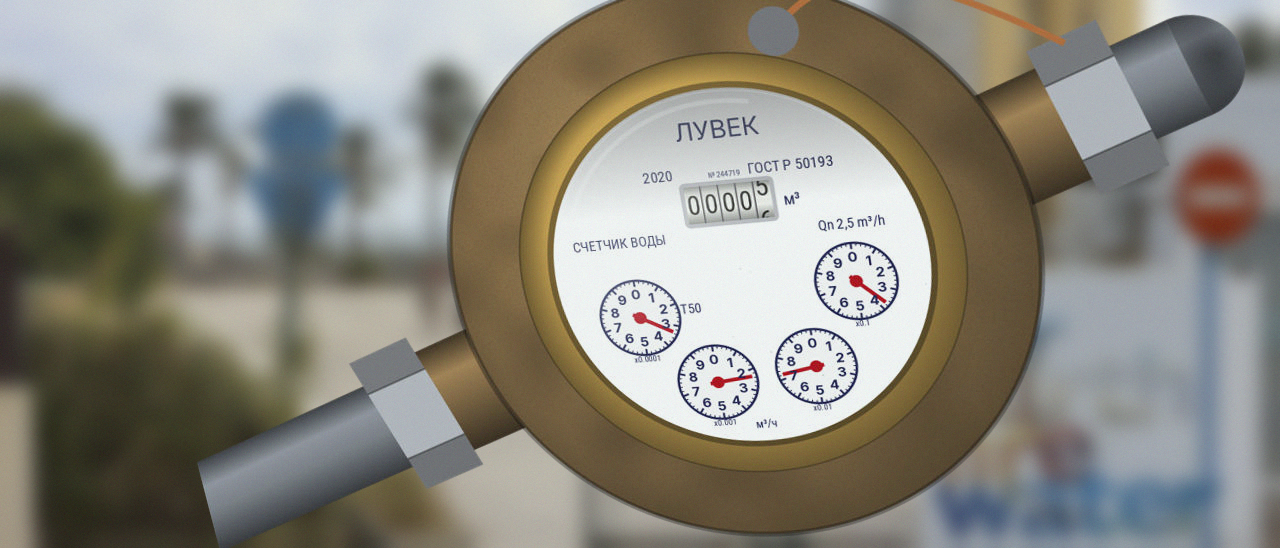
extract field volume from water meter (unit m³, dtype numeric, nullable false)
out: 5.3723 m³
